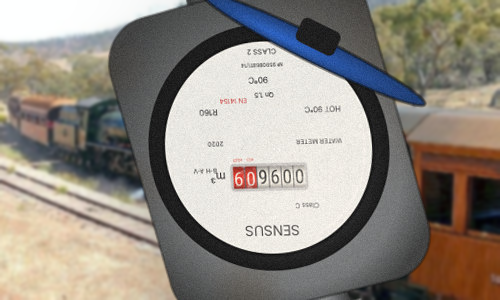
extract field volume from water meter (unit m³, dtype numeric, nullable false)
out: 96.09 m³
